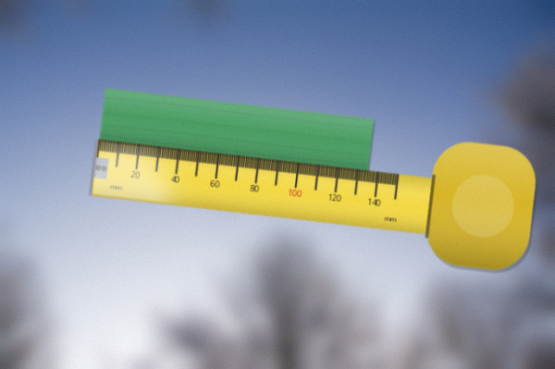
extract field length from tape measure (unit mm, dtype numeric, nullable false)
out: 135 mm
